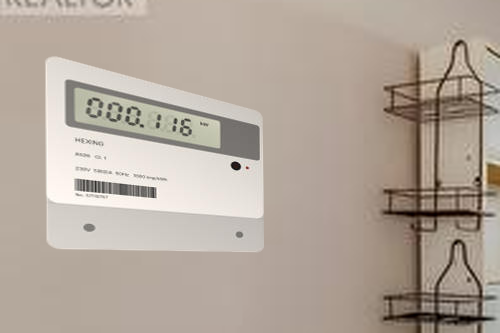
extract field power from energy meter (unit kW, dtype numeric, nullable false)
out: 0.116 kW
